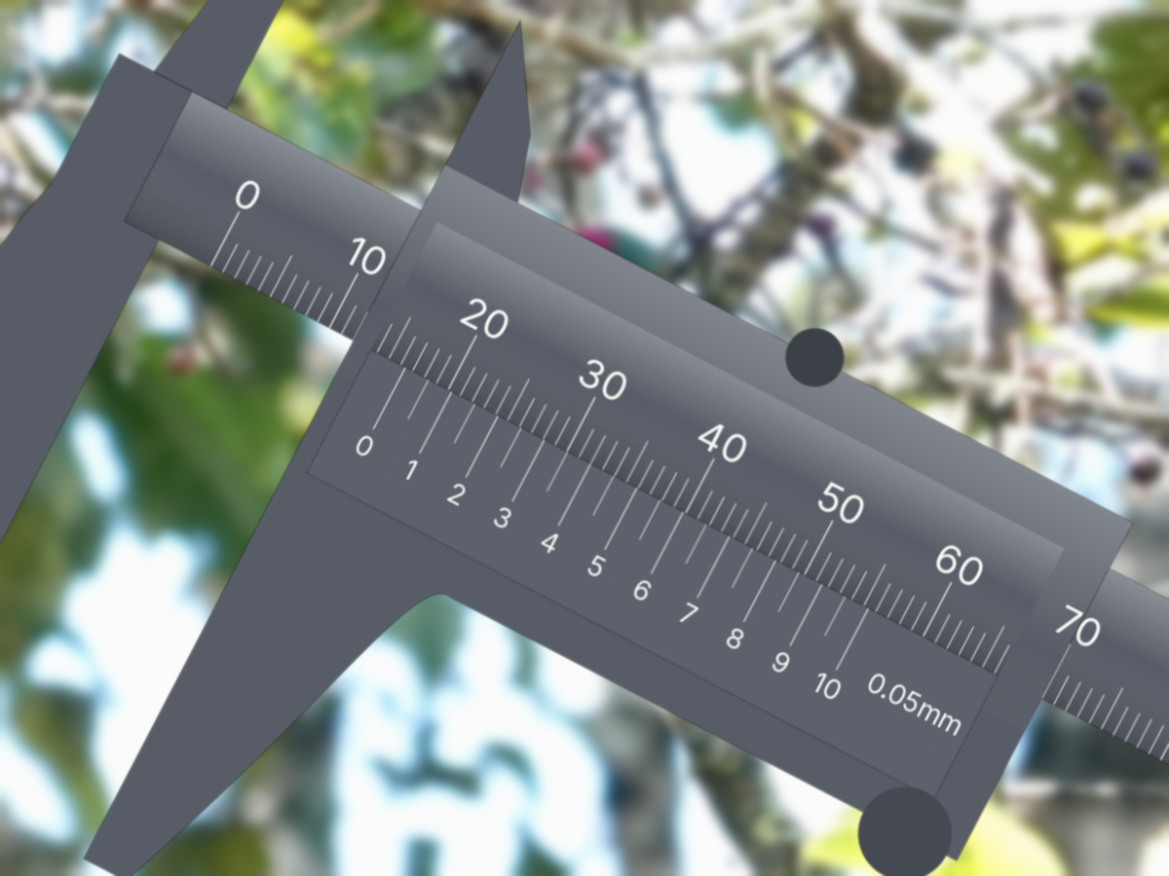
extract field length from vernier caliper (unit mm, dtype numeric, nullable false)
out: 16.4 mm
